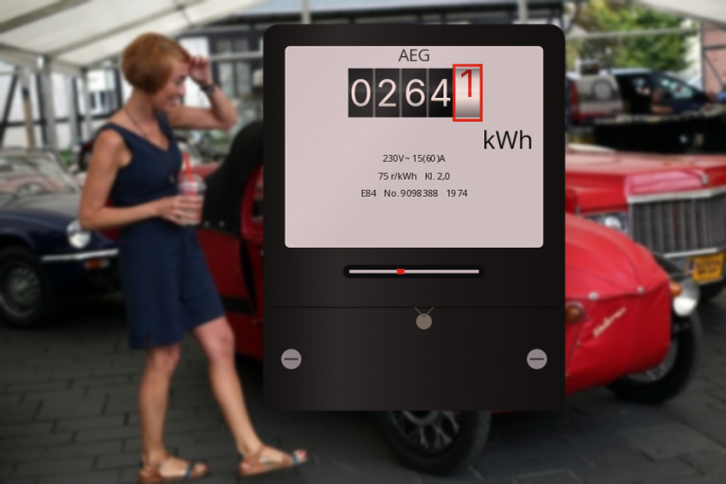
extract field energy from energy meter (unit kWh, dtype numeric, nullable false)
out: 264.1 kWh
